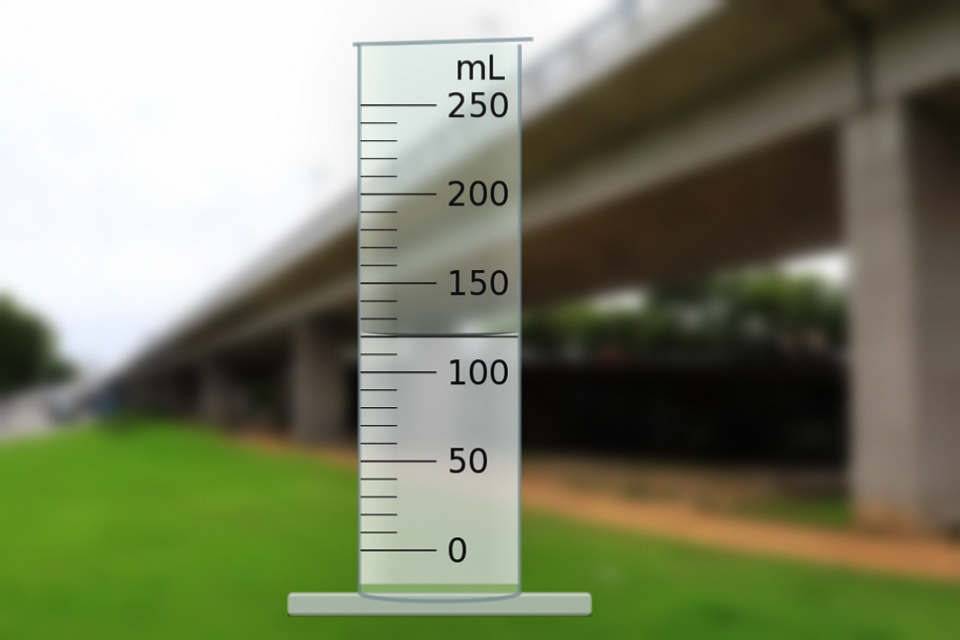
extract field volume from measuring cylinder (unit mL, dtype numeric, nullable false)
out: 120 mL
